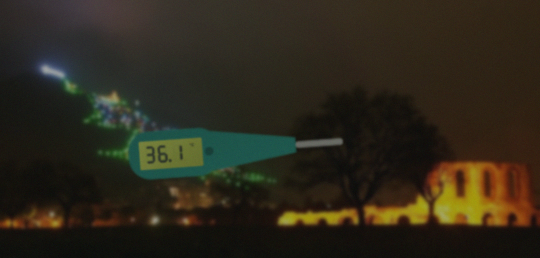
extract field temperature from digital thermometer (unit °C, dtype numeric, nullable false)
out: 36.1 °C
